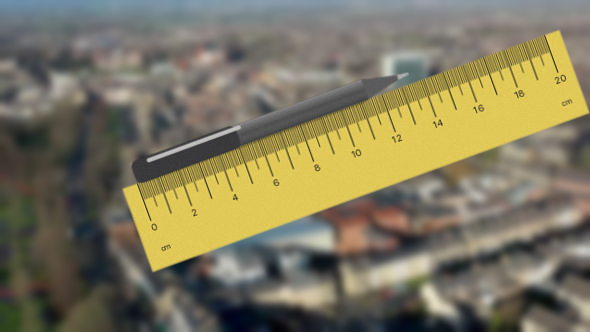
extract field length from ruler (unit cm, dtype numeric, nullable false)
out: 13.5 cm
